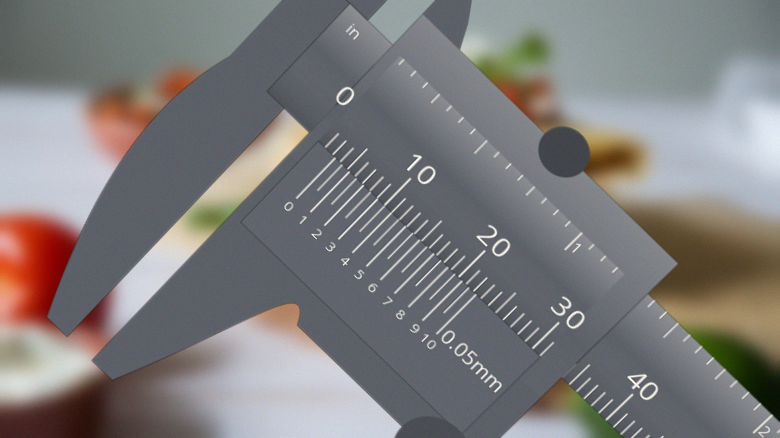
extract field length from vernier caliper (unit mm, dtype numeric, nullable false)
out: 3.4 mm
